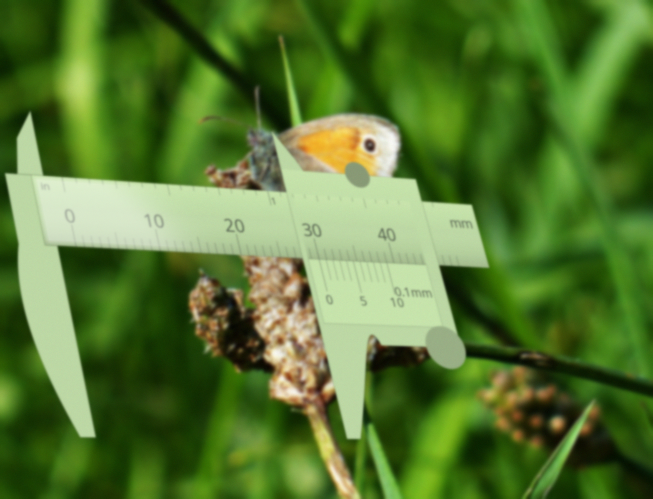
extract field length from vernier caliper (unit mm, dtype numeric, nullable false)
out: 30.0 mm
